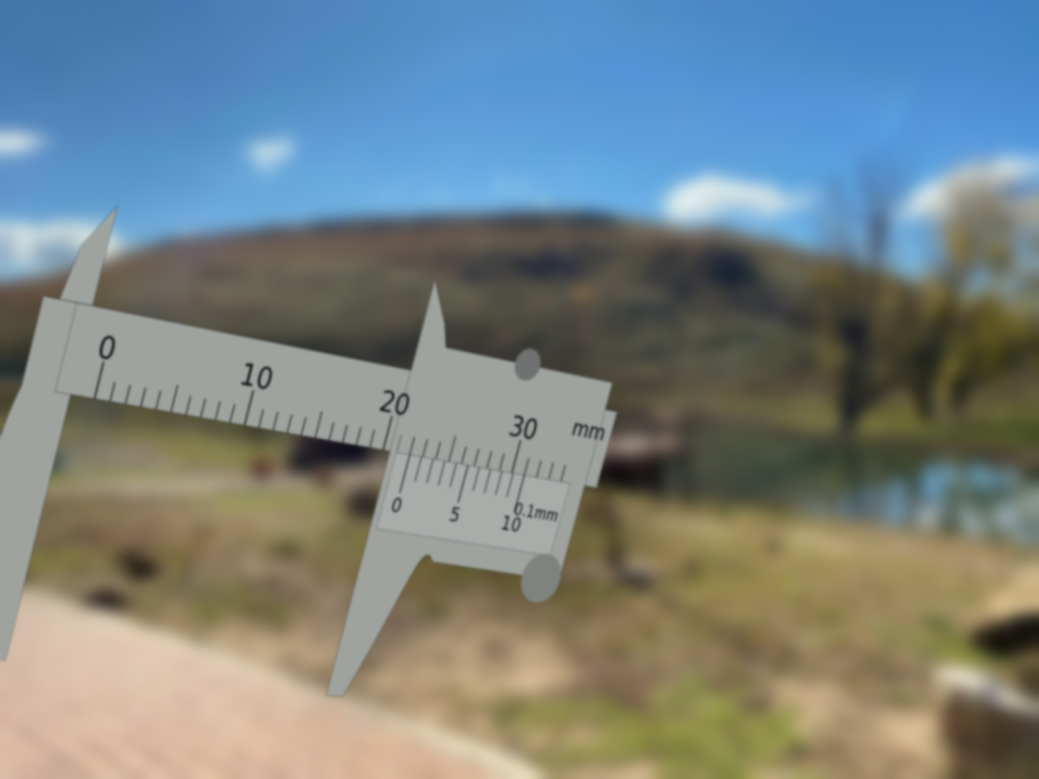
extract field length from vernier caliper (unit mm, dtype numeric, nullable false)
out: 22.0 mm
